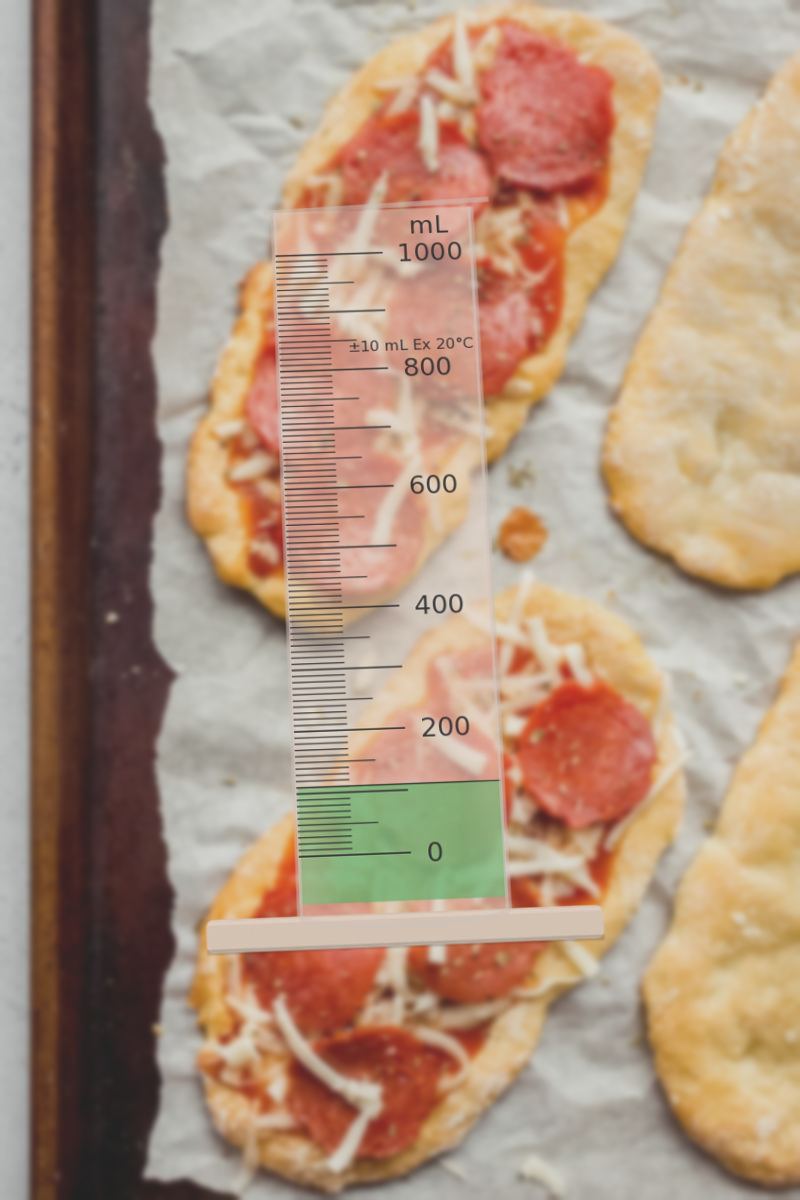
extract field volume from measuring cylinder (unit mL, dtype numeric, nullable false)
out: 110 mL
